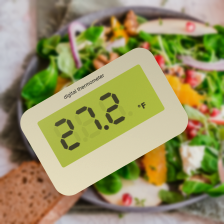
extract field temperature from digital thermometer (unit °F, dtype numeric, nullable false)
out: 27.2 °F
